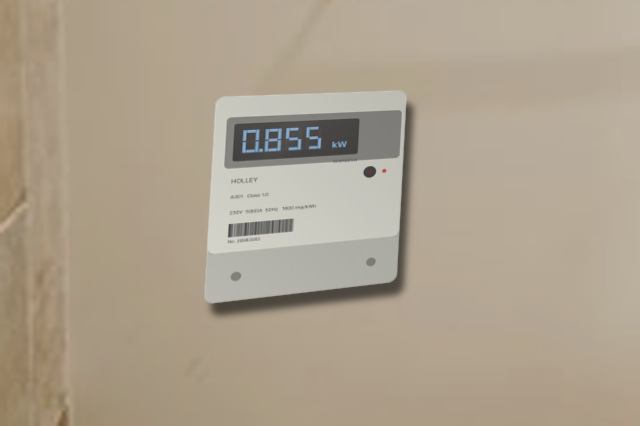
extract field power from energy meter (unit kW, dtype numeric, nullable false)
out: 0.855 kW
